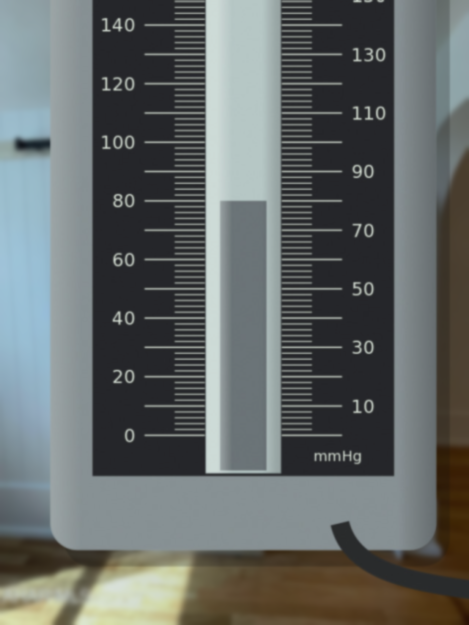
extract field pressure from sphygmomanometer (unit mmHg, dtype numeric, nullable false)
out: 80 mmHg
